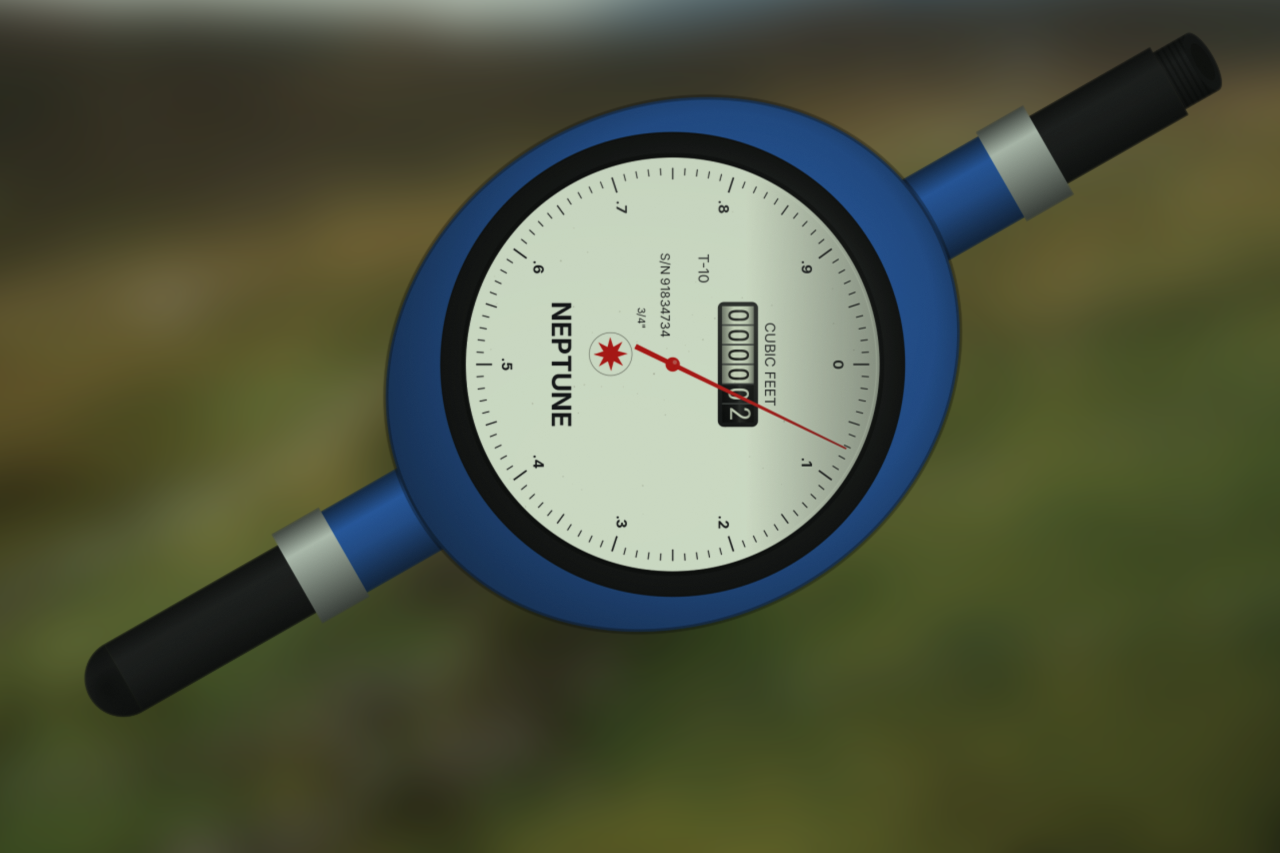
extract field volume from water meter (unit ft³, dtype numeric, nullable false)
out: 2.07 ft³
